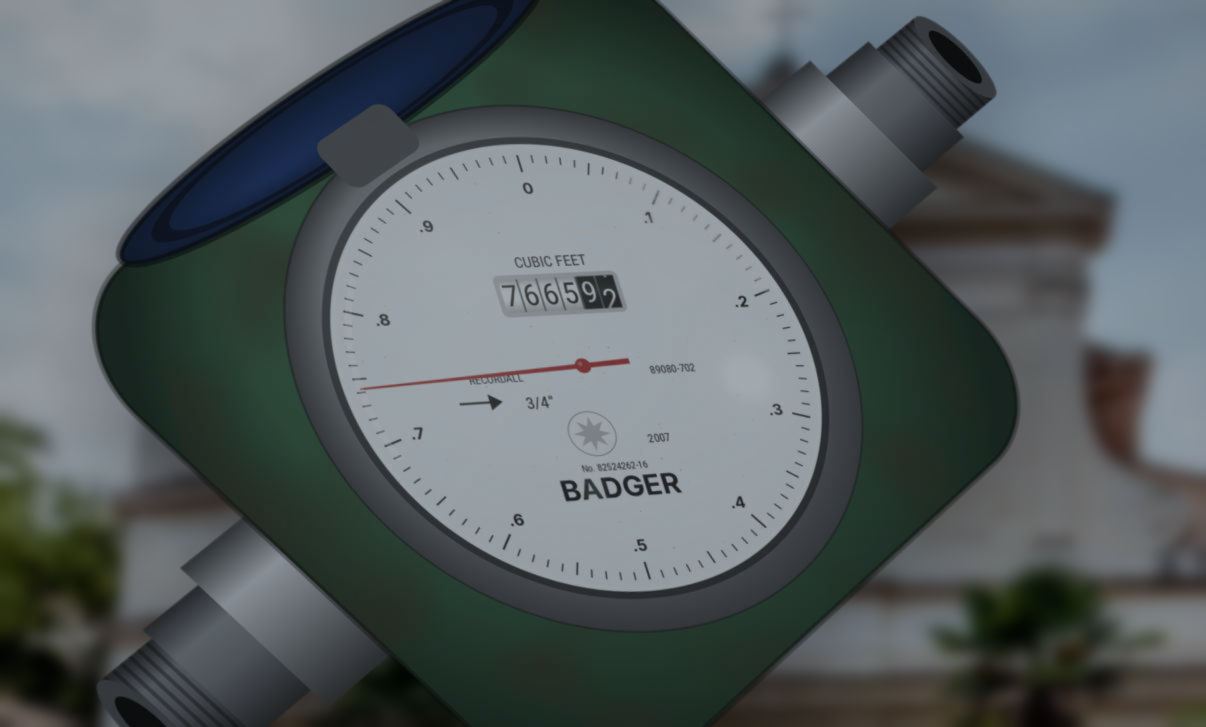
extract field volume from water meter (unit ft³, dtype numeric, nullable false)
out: 766591.74 ft³
